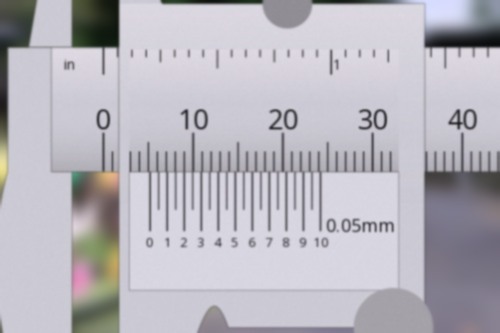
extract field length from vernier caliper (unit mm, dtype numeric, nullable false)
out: 5.2 mm
